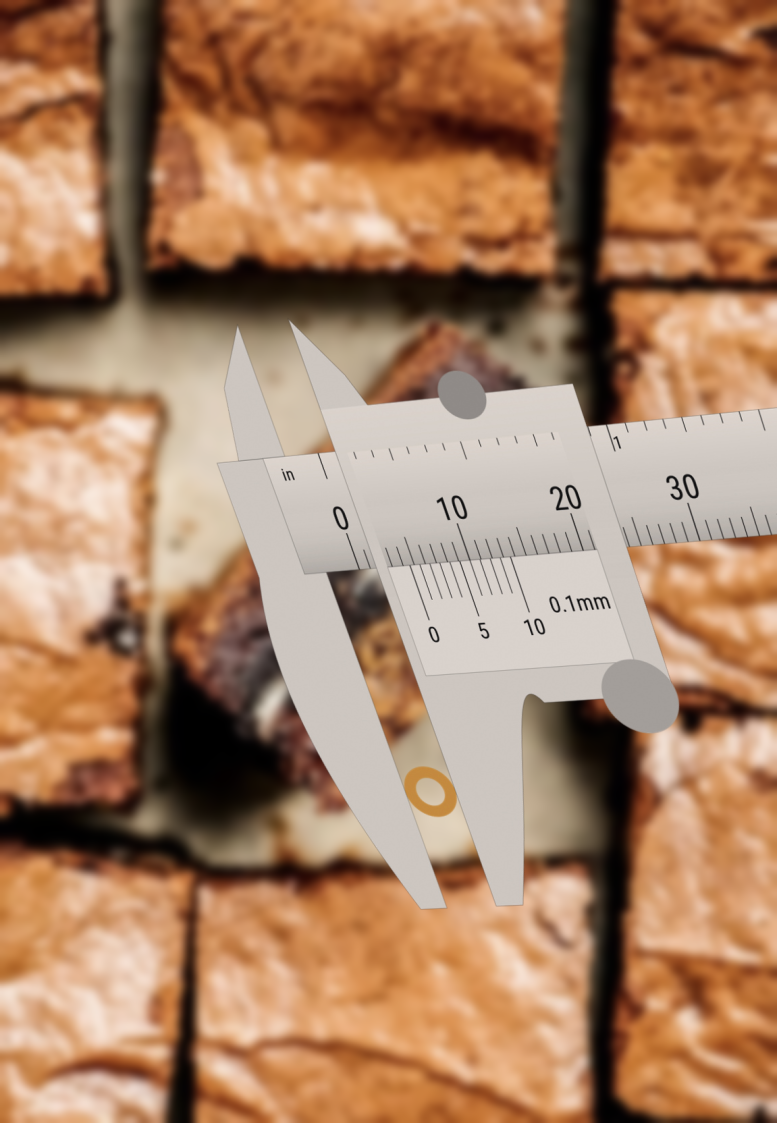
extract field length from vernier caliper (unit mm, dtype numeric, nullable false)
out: 4.6 mm
